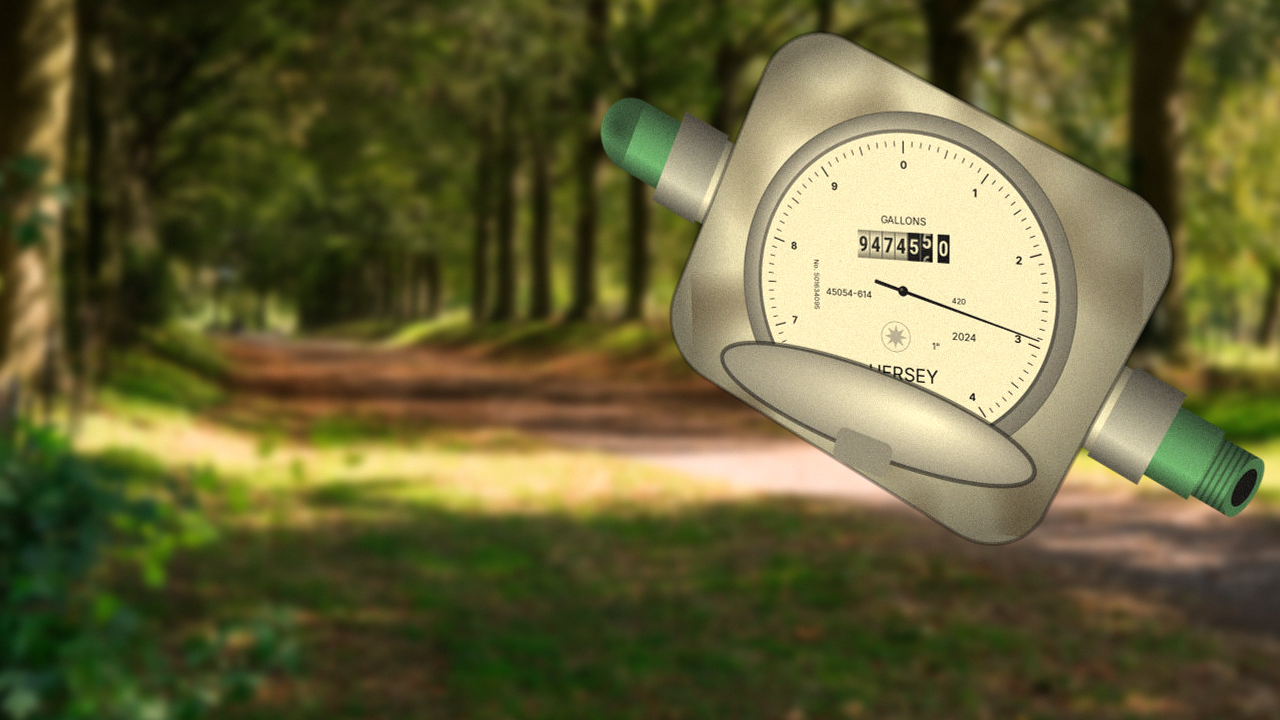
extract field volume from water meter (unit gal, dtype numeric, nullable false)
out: 9474552.9 gal
